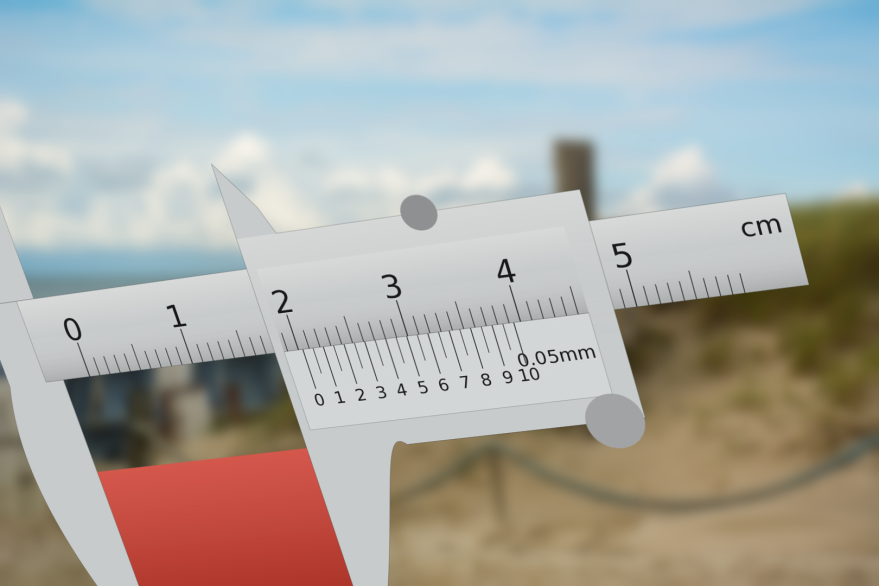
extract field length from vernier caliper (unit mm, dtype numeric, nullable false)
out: 20.4 mm
